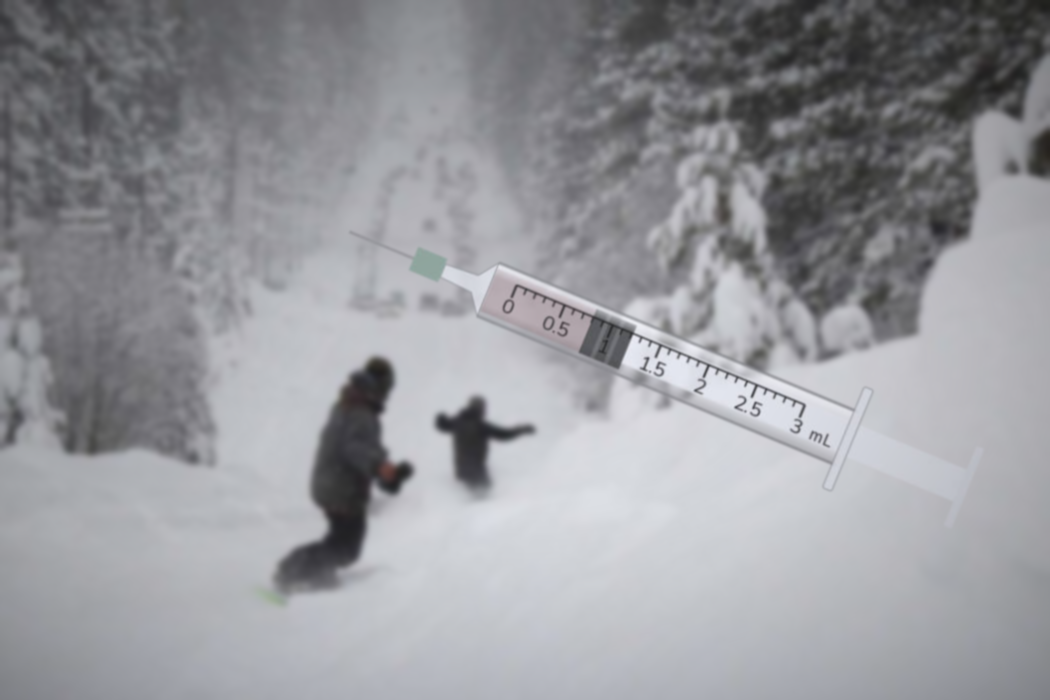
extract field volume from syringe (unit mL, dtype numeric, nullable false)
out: 0.8 mL
